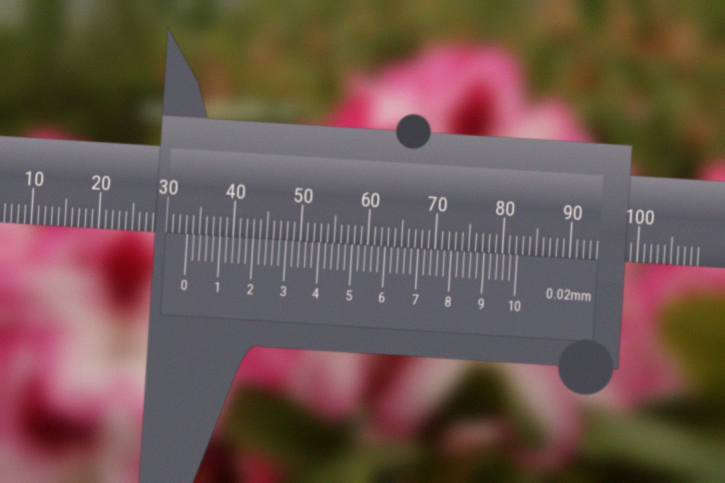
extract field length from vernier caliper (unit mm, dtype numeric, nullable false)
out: 33.2 mm
